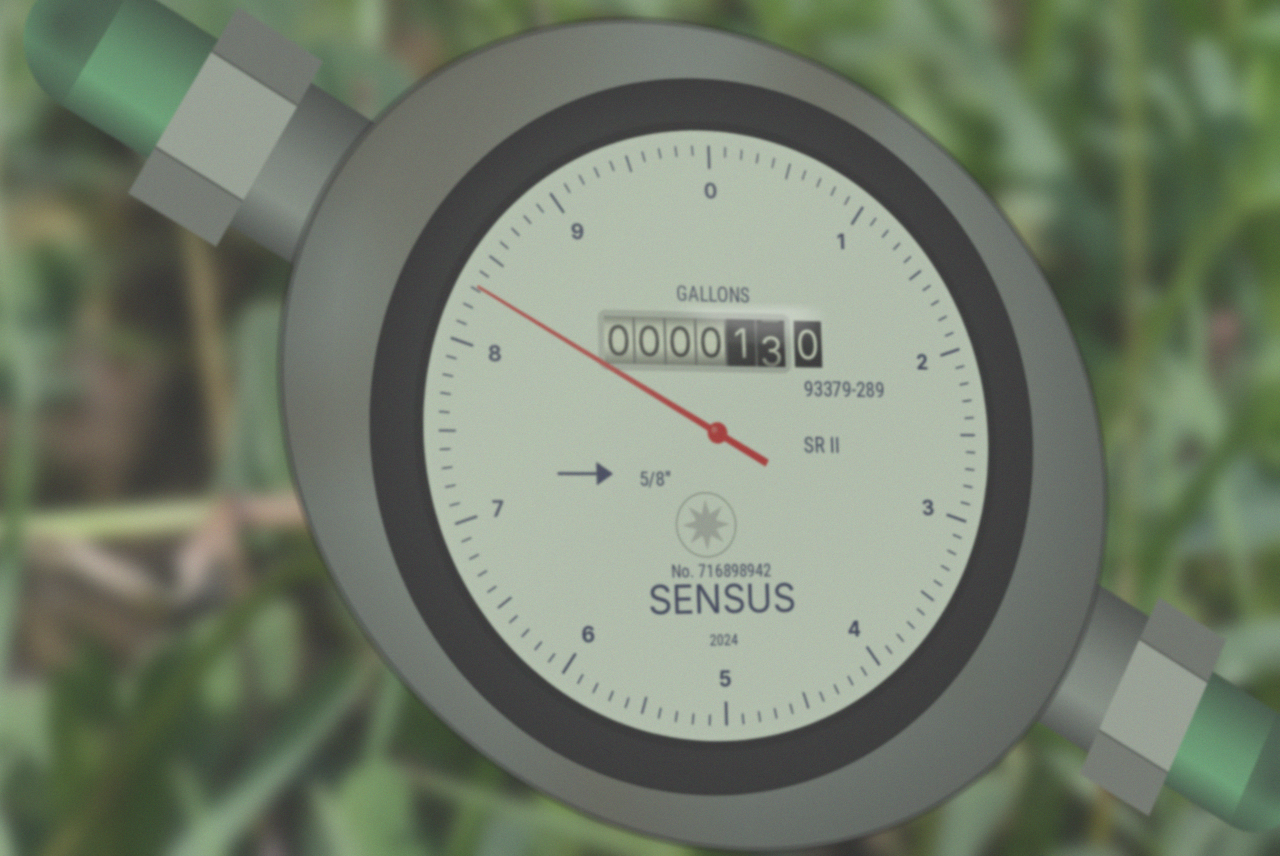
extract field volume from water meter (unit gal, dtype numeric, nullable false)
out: 128.3 gal
